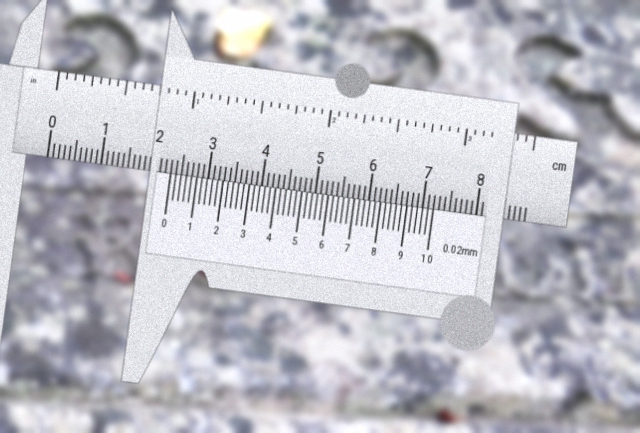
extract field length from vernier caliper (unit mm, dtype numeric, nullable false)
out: 23.0 mm
